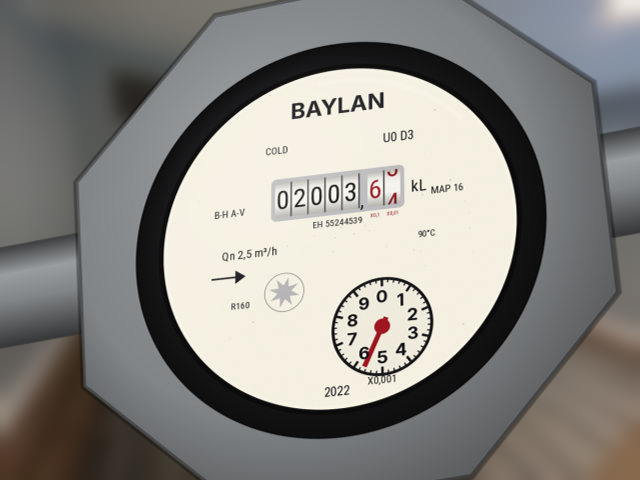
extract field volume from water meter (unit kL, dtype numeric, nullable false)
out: 2003.635 kL
